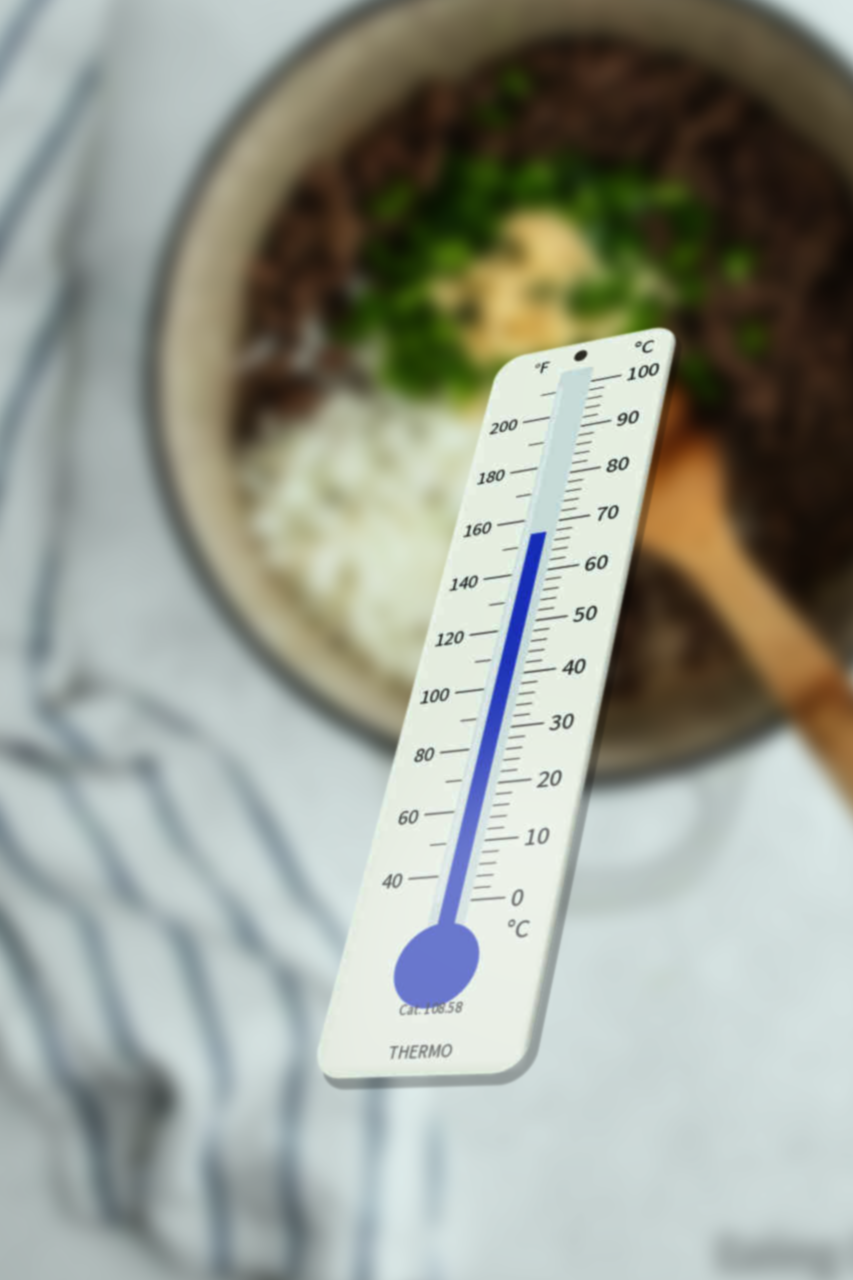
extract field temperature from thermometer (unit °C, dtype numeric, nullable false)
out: 68 °C
